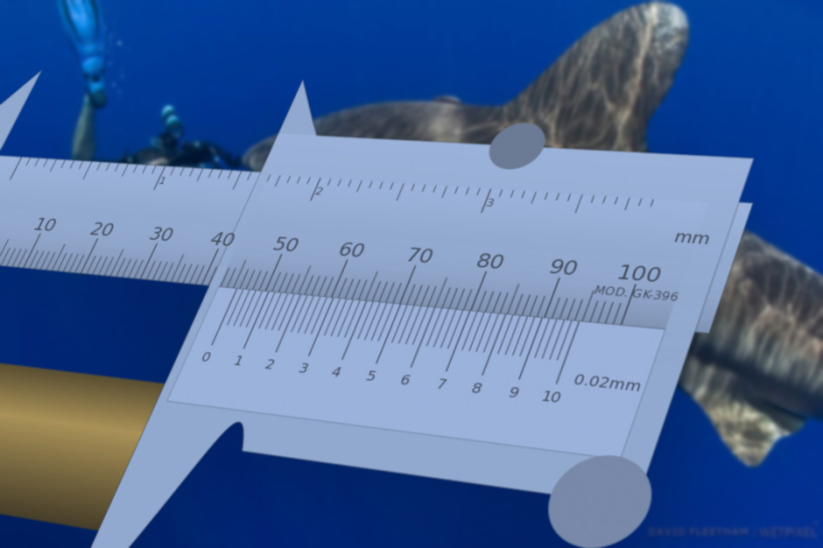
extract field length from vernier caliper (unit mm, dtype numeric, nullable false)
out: 45.6 mm
